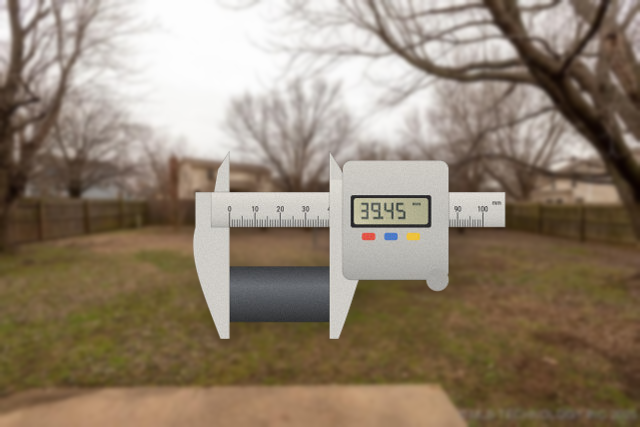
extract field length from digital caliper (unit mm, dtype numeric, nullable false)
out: 39.45 mm
